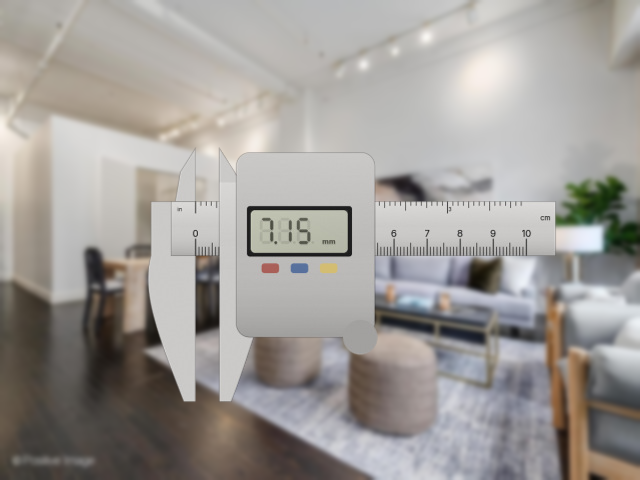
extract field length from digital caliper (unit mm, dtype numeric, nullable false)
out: 7.15 mm
